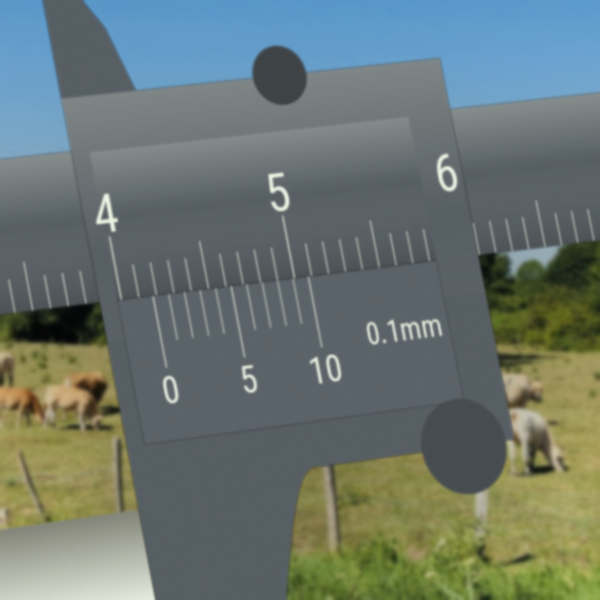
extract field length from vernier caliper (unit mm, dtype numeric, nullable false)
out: 41.8 mm
